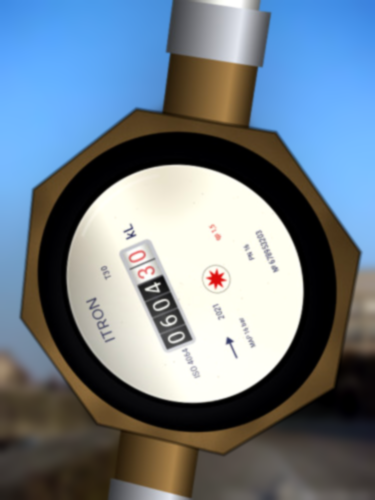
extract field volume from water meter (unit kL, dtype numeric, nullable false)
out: 604.30 kL
